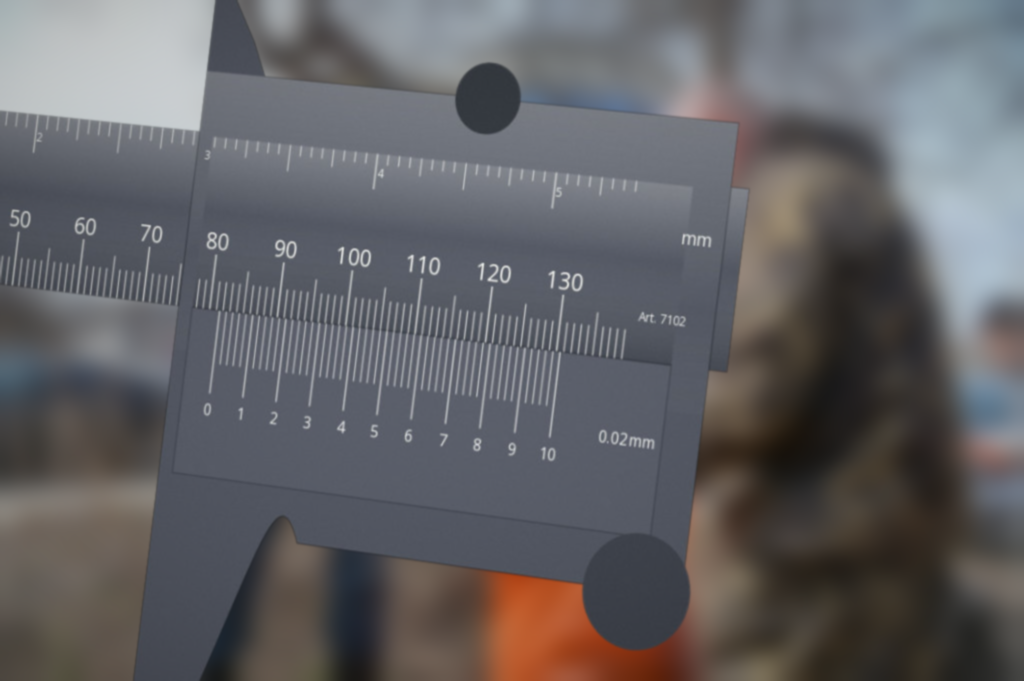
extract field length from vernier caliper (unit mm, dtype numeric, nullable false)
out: 81.5 mm
